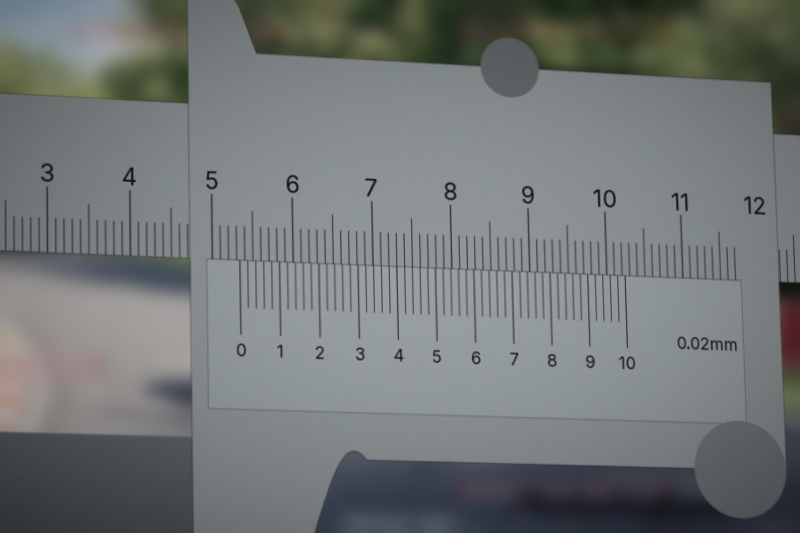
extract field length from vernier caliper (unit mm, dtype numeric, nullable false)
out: 53.4 mm
